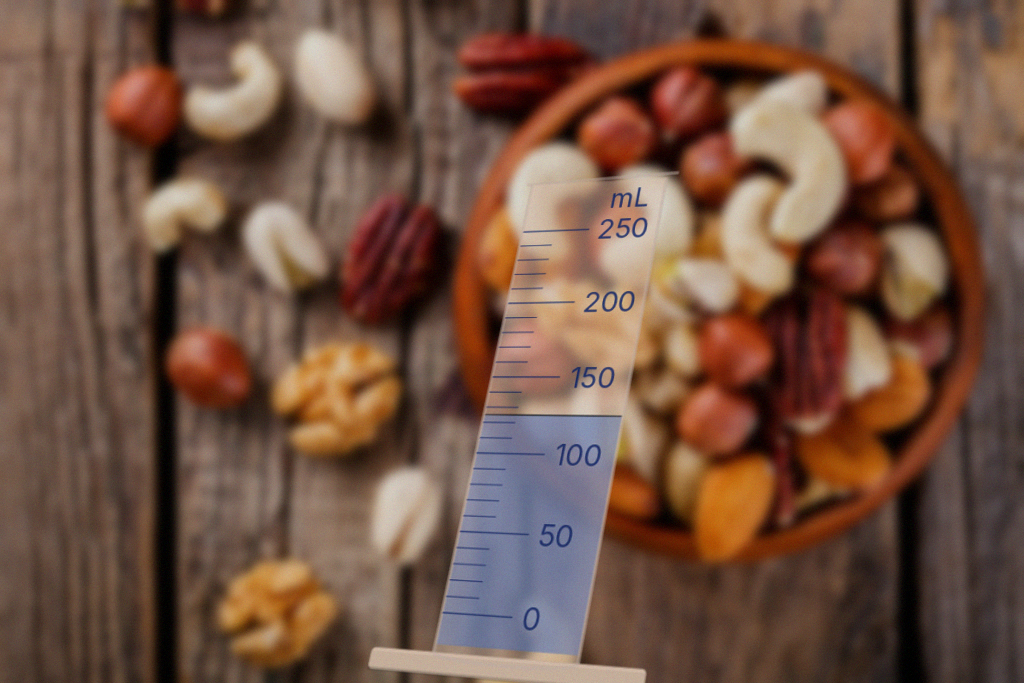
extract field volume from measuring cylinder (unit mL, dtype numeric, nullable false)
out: 125 mL
